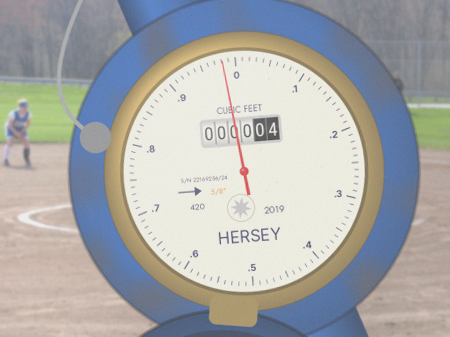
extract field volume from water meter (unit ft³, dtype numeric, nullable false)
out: 3.98 ft³
